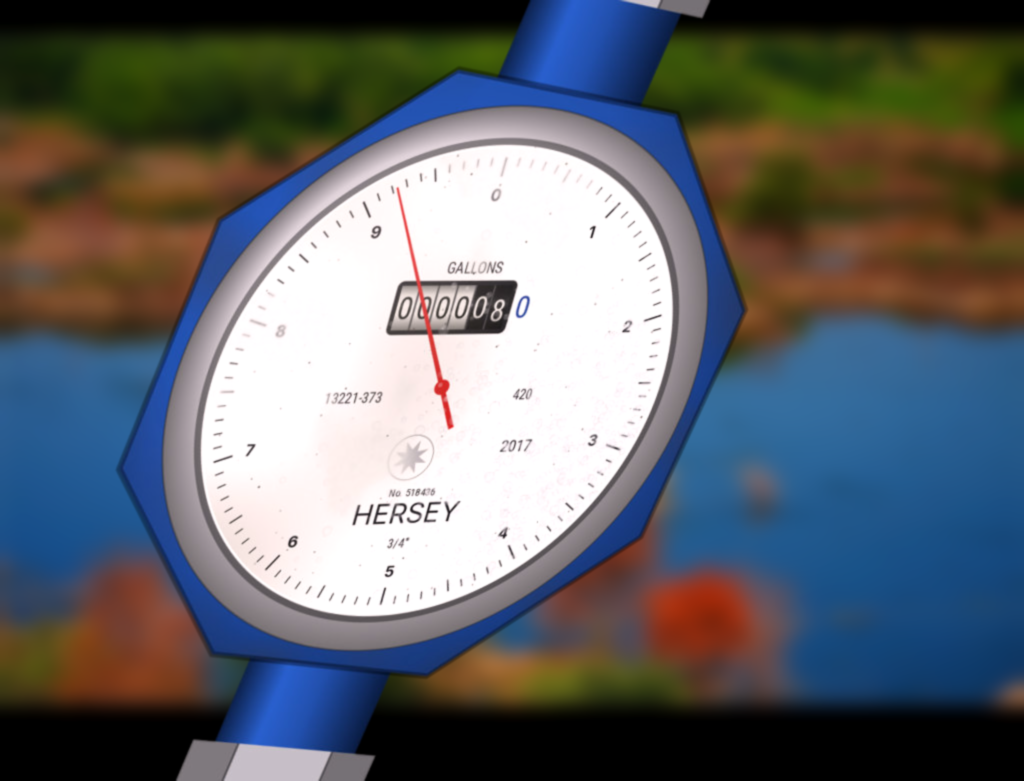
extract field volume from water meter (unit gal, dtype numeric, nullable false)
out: 79.2 gal
